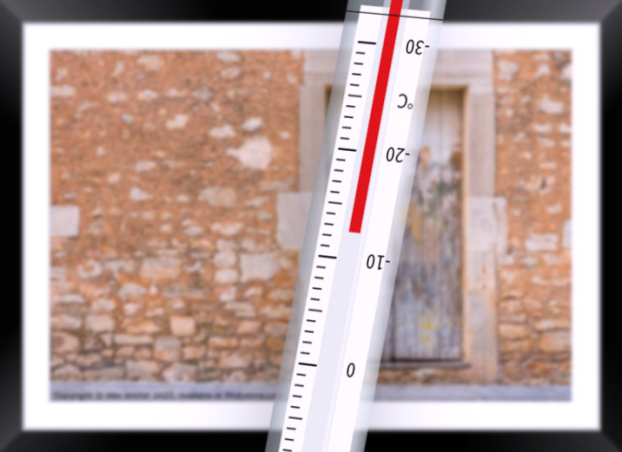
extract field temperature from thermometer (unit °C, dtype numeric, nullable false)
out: -12.5 °C
